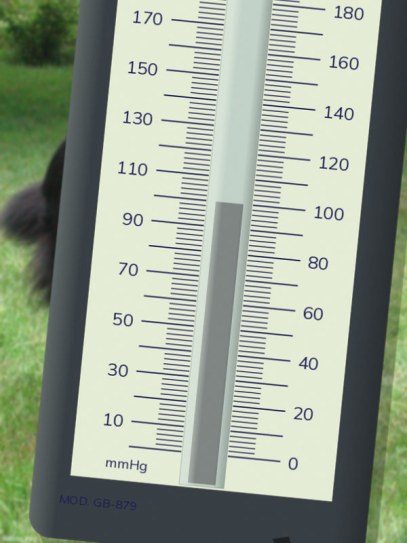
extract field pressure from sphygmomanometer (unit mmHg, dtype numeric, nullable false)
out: 100 mmHg
